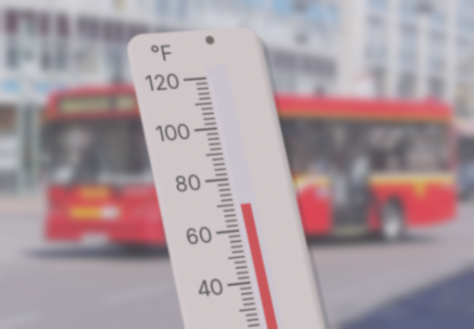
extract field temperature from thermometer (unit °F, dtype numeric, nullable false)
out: 70 °F
